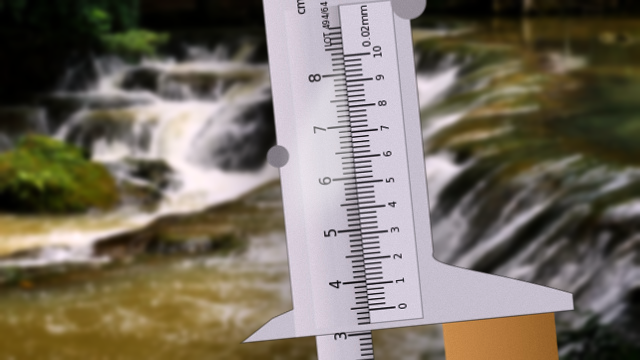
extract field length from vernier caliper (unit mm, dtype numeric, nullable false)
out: 34.5 mm
